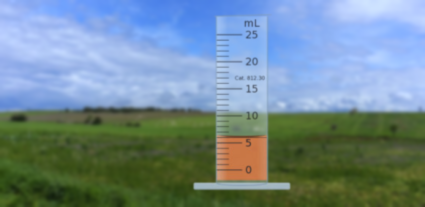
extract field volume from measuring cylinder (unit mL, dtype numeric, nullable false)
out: 6 mL
